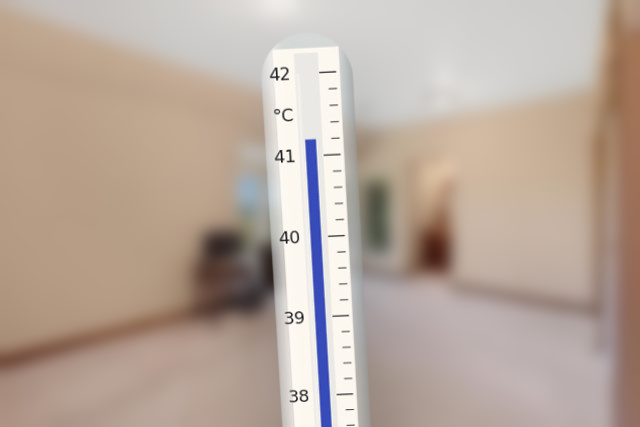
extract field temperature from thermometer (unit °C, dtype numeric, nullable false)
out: 41.2 °C
